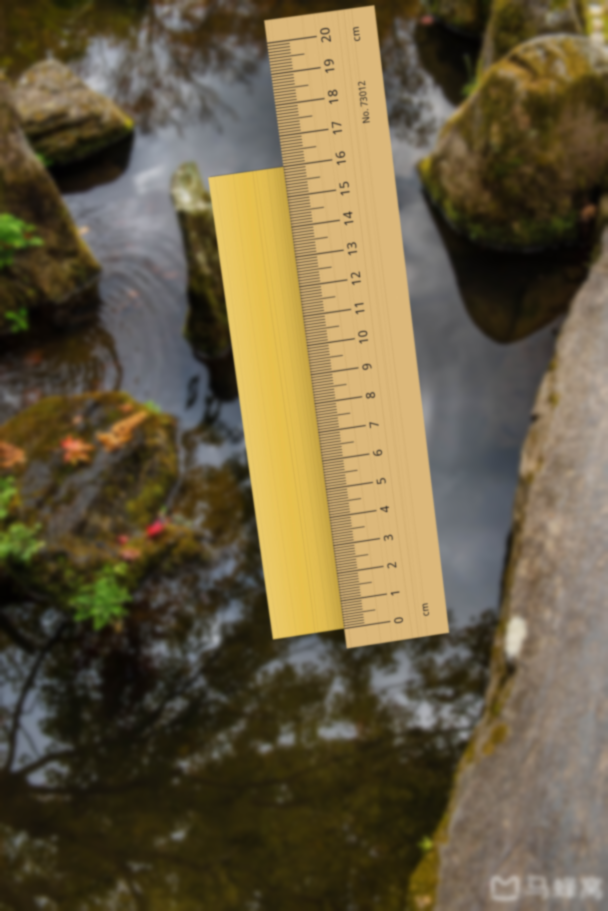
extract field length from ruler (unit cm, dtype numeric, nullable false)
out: 16 cm
